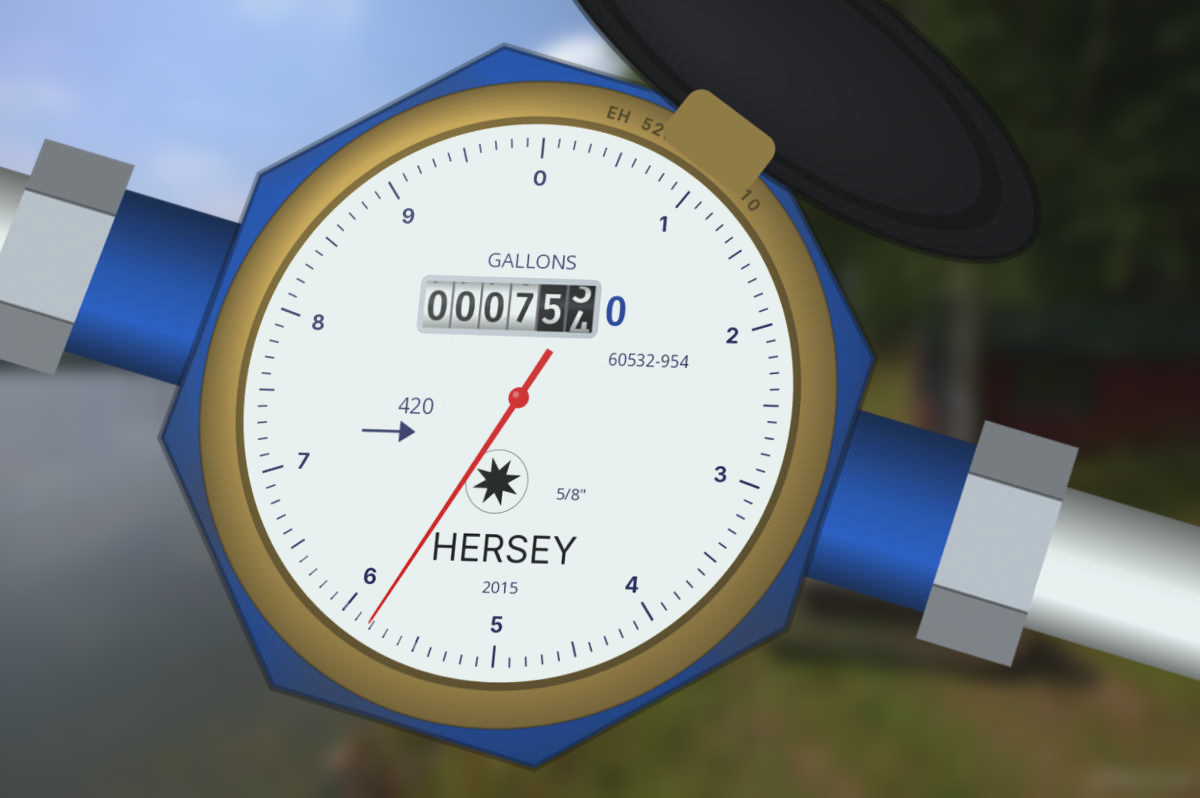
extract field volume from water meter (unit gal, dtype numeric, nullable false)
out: 7535.8 gal
